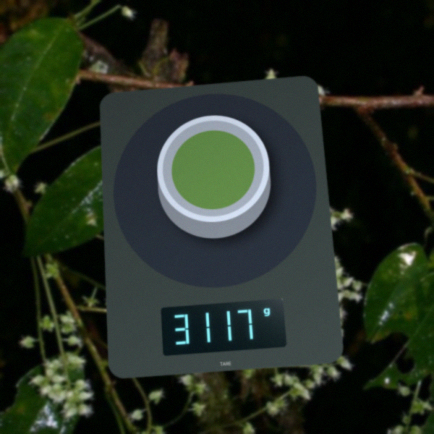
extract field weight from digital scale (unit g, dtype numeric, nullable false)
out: 3117 g
